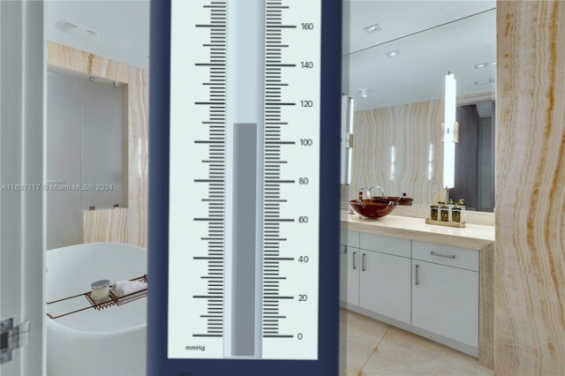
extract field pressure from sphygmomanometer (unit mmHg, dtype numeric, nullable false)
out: 110 mmHg
